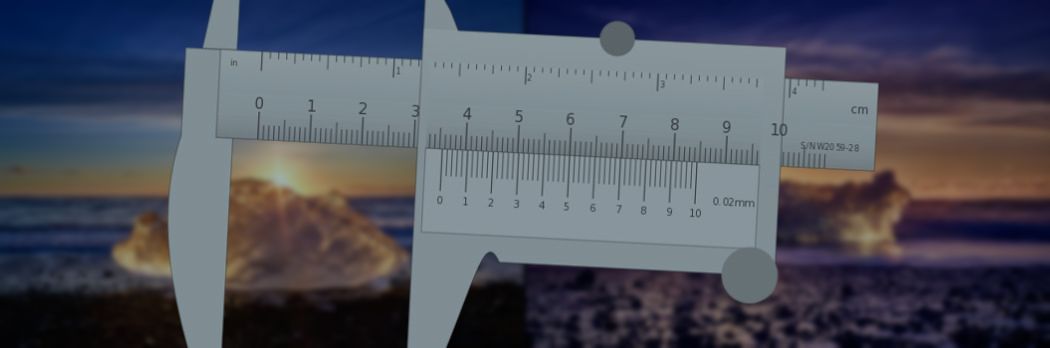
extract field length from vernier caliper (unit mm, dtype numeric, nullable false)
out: 35.5 mm
